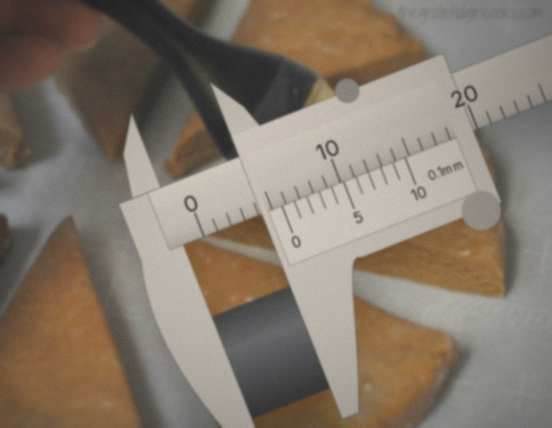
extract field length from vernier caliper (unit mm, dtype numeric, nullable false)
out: 5.7 mm
